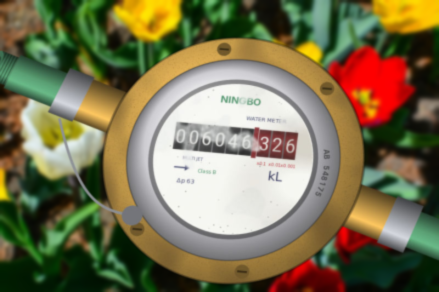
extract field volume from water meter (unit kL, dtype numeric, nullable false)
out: 6046.326 kL
